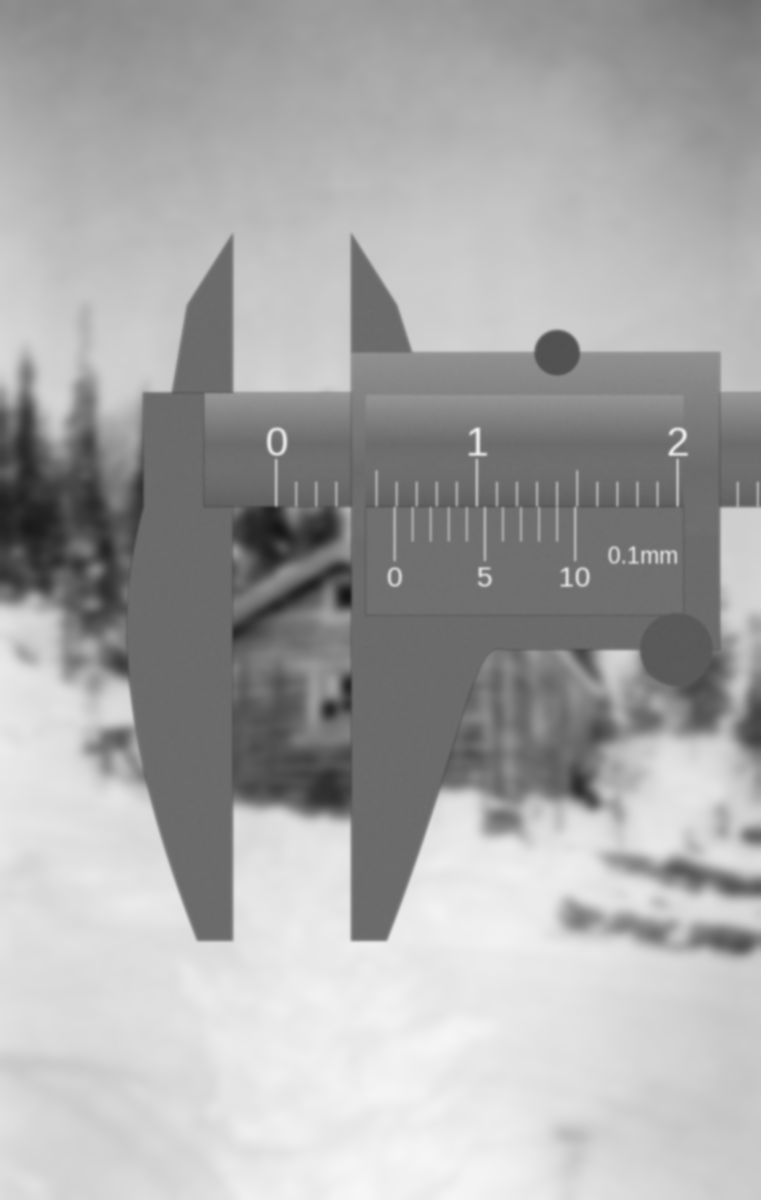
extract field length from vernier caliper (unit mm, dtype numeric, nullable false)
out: 5.9 mm
